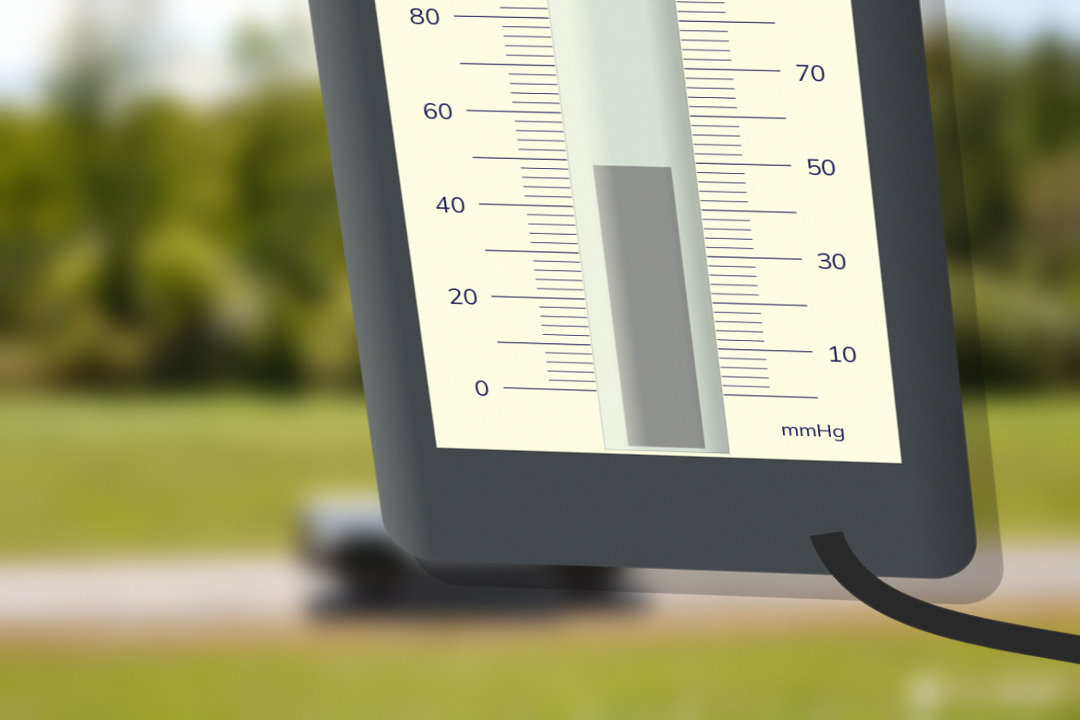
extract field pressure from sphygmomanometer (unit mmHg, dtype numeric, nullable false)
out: 49 mmHg
